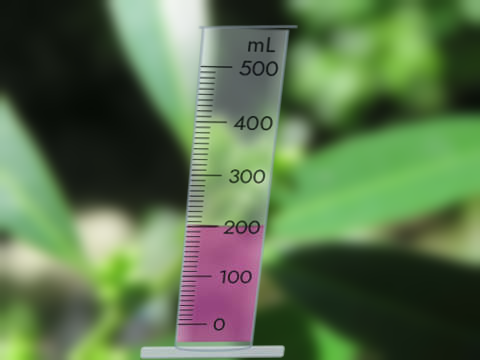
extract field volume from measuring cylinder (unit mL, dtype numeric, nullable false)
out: 200 mL
